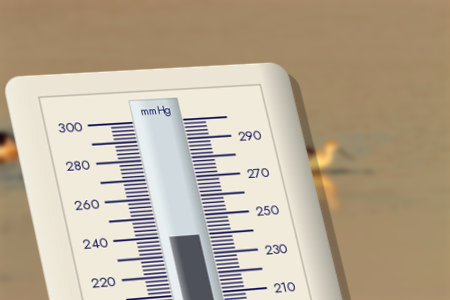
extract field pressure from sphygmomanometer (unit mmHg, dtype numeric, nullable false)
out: 240 mmHg
